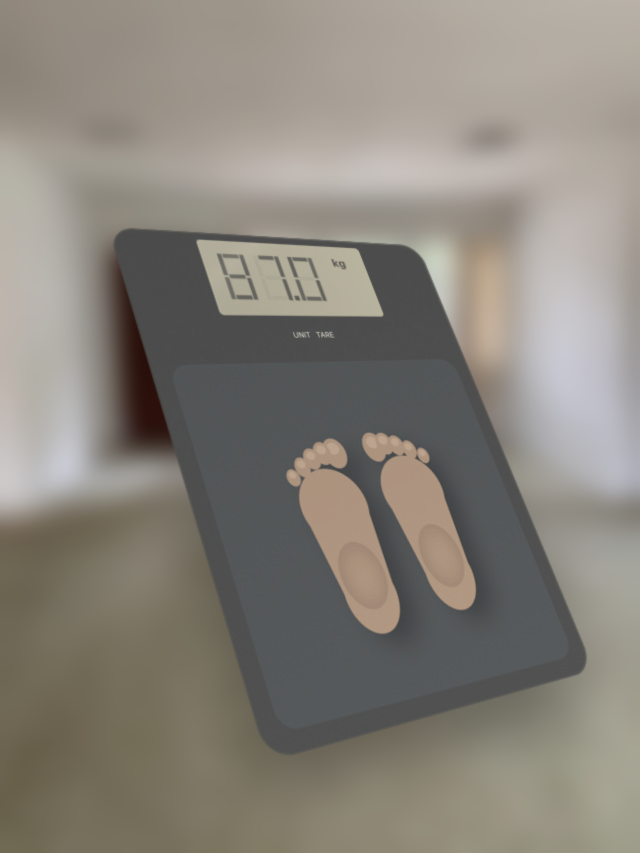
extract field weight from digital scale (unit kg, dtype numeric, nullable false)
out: 87.0 kg
